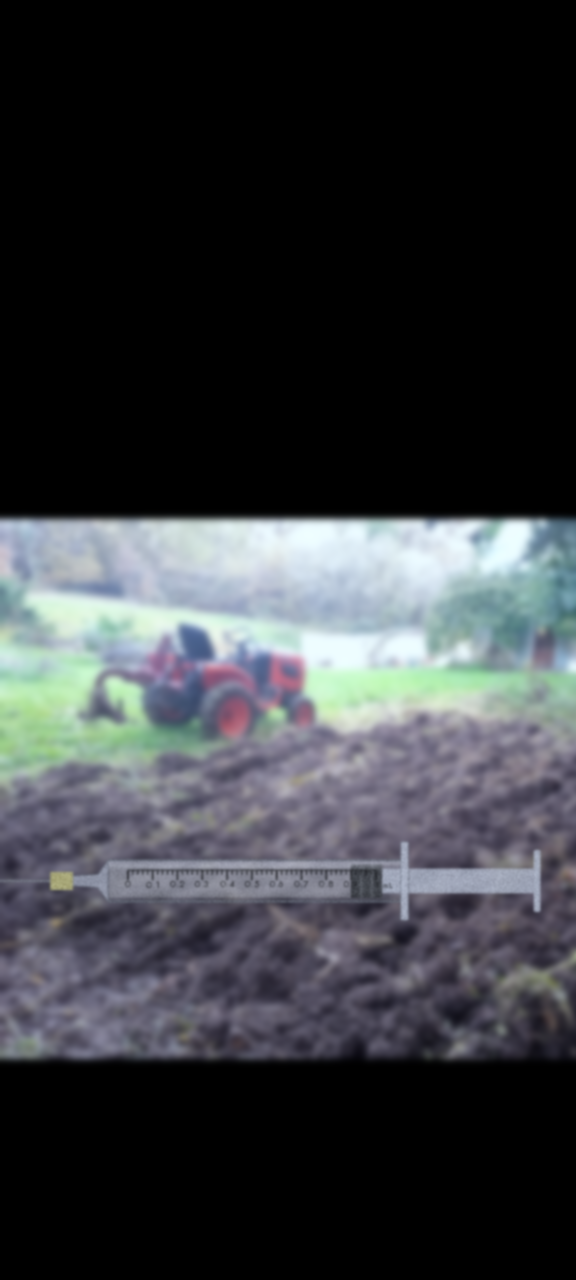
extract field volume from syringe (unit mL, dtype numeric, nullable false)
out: 0.9 mL
